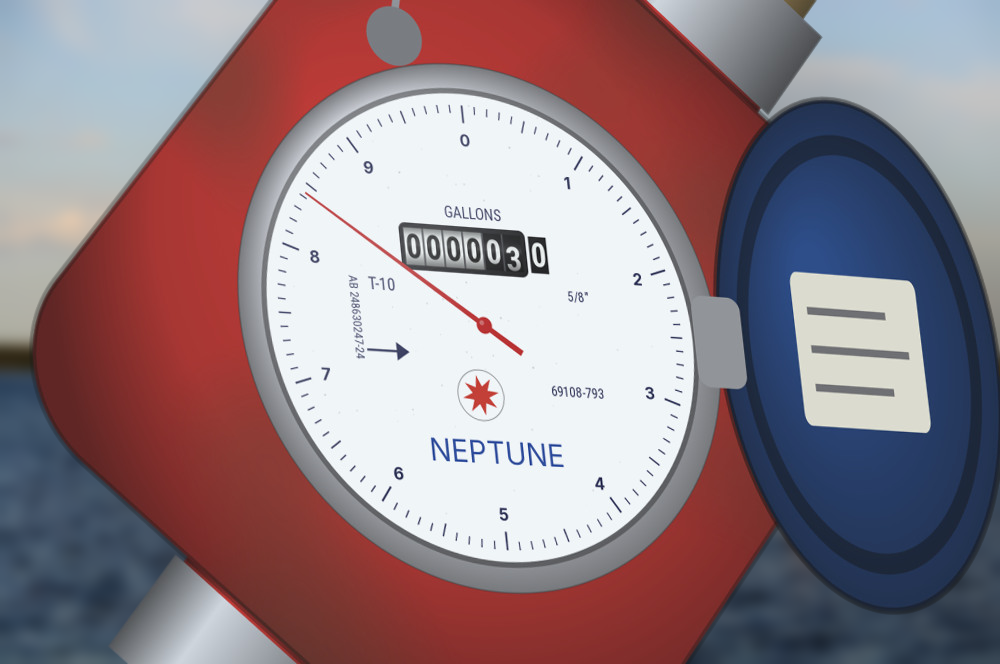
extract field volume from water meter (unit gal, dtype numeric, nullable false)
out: 28.4 gal
